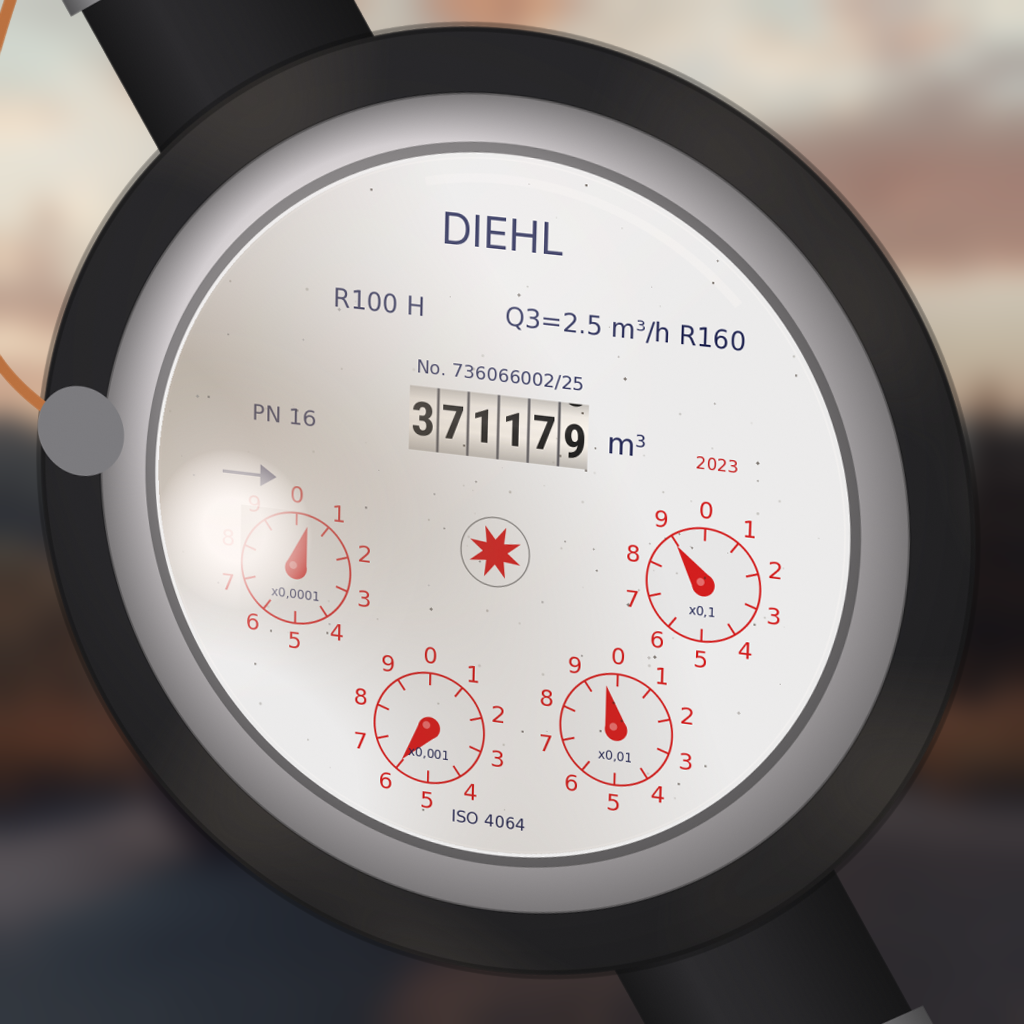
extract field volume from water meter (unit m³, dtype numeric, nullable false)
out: 371178.8960 m³
